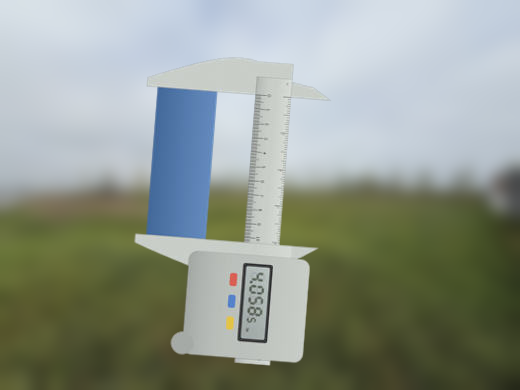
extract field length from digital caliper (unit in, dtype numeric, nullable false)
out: 4.0585 in
